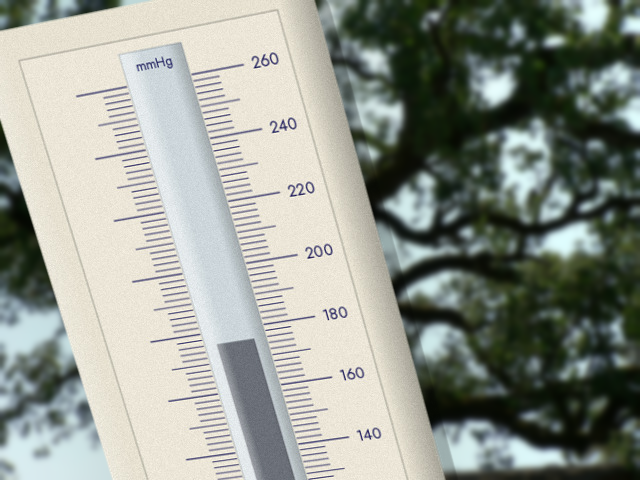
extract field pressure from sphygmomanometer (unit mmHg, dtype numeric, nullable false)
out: 176 mmHg
